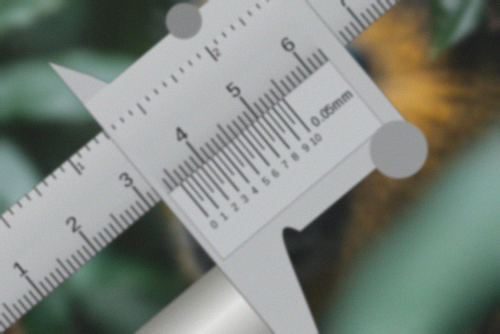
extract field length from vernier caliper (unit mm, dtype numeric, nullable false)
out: 35.5 mm
